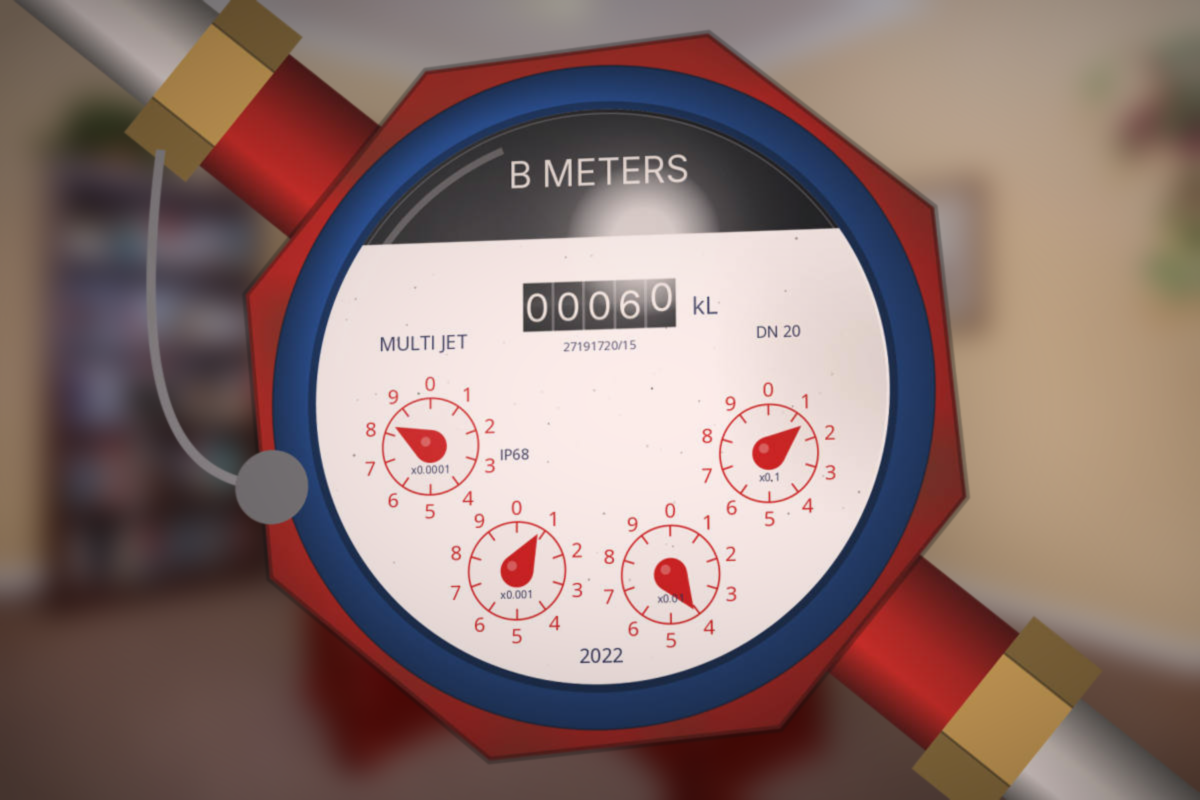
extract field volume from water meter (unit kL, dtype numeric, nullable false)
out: 60.1408 kL
